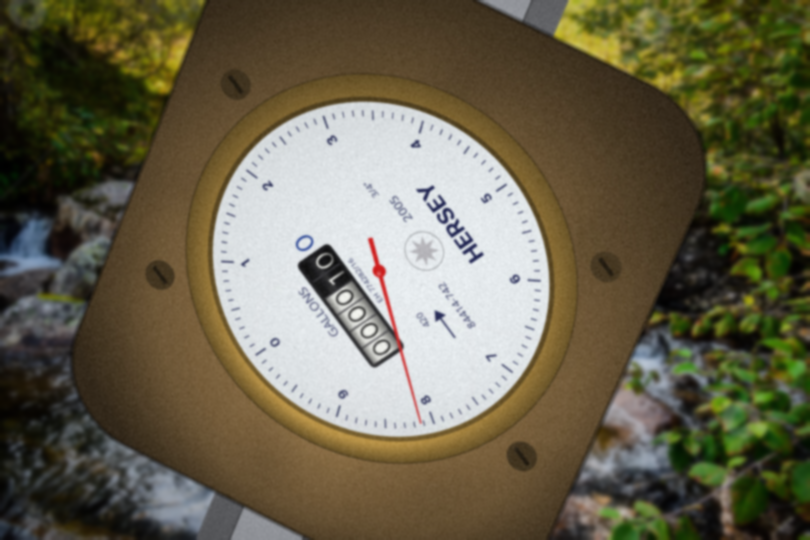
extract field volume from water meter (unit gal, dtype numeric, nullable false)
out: 98.1 gal
